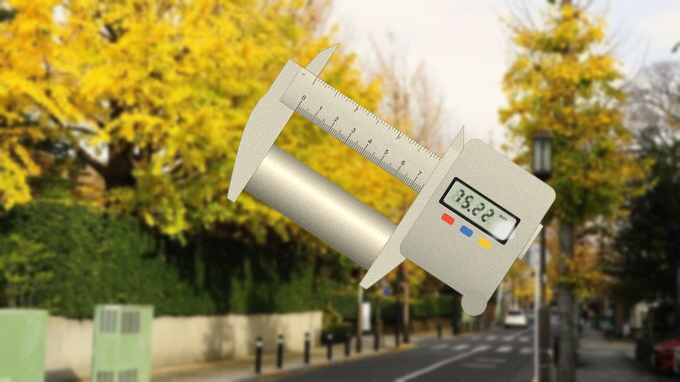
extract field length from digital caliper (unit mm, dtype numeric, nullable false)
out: 75.22 mm
